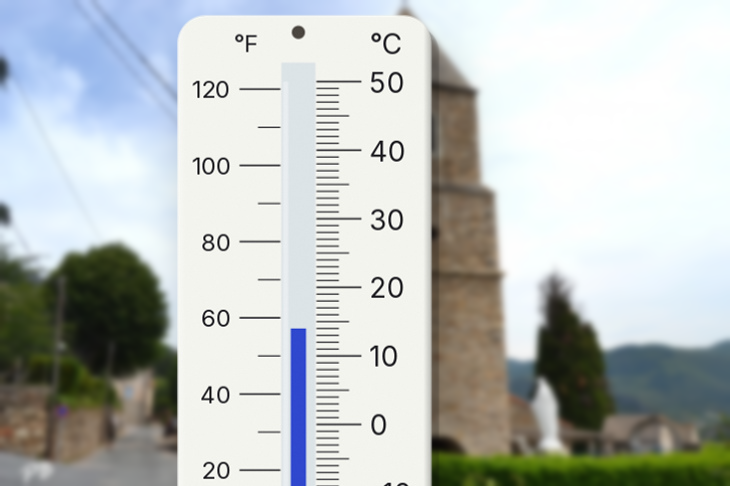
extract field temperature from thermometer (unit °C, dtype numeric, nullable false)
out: 14 °C
